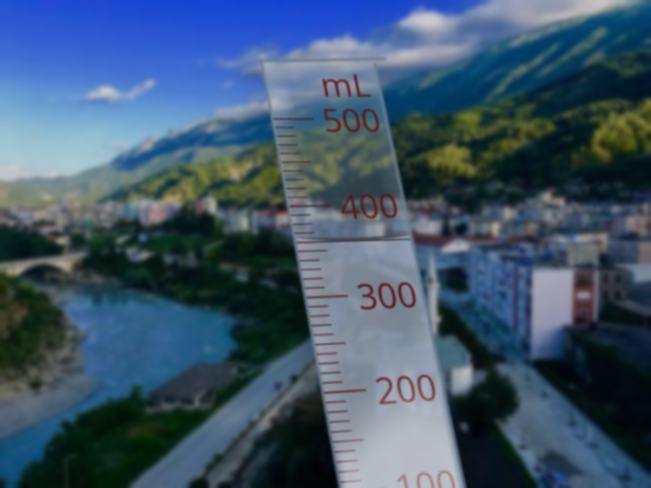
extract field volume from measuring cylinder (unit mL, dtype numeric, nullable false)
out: 360 mL
